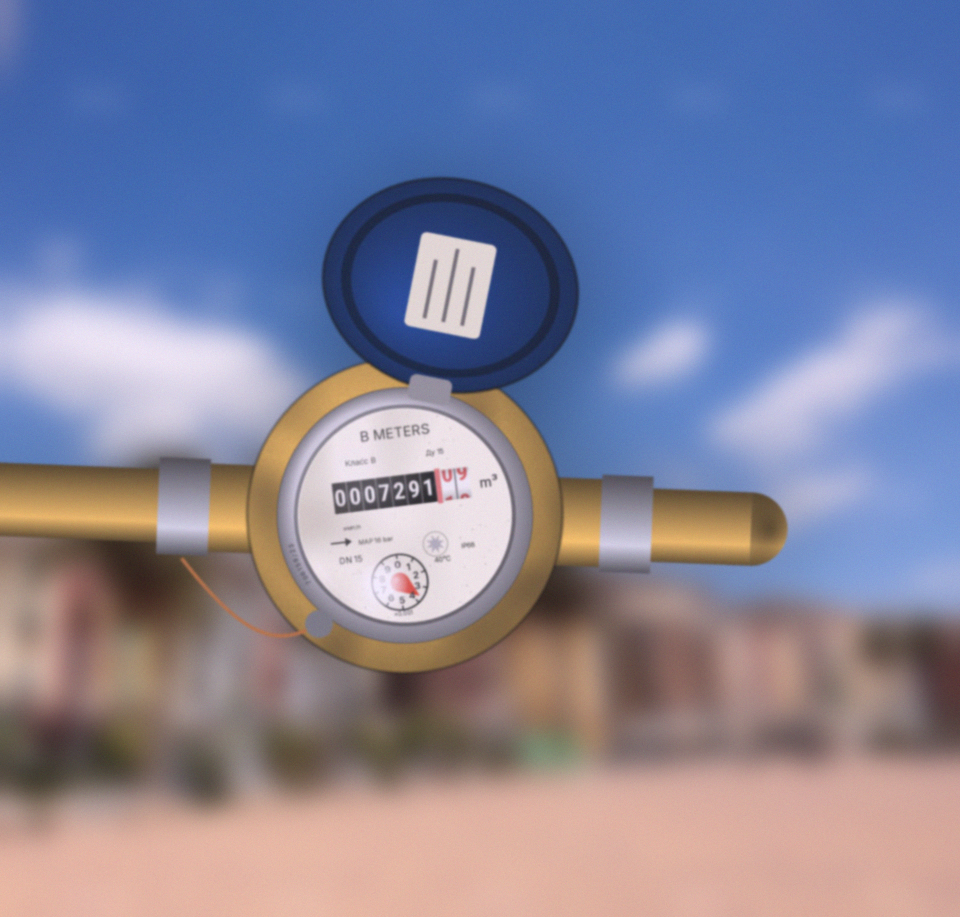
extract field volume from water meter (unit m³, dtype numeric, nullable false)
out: 7291.093 m³
